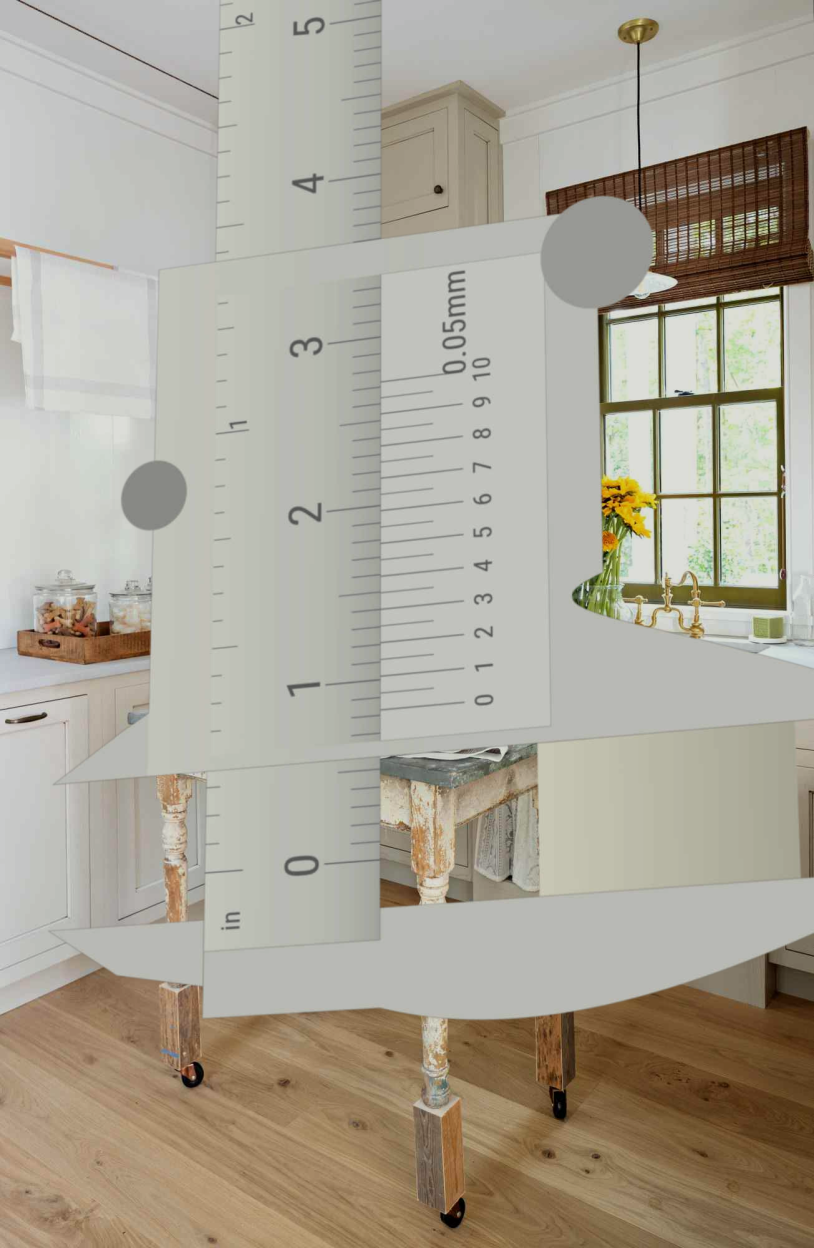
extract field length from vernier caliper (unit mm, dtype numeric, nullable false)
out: 8.3 mm
